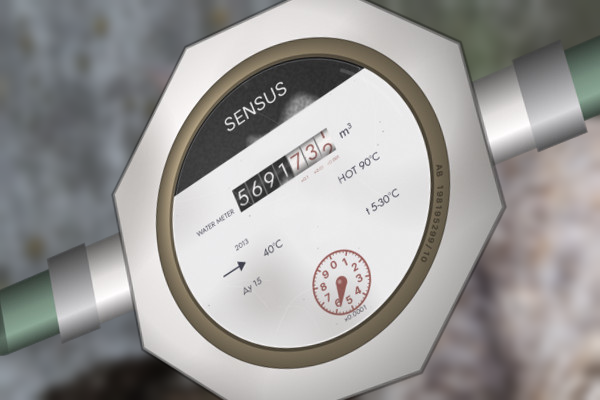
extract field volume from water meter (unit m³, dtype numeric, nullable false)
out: 5691.7315 m³
